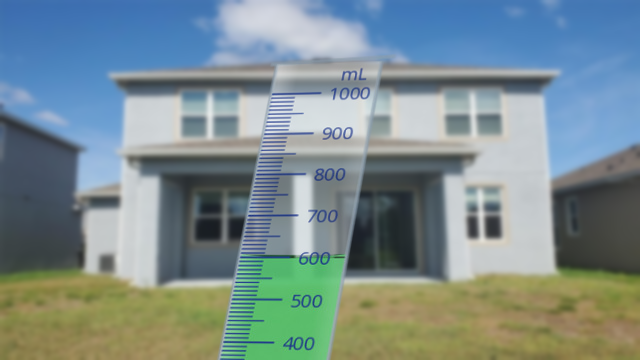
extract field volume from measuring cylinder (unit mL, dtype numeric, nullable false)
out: 600 mL
